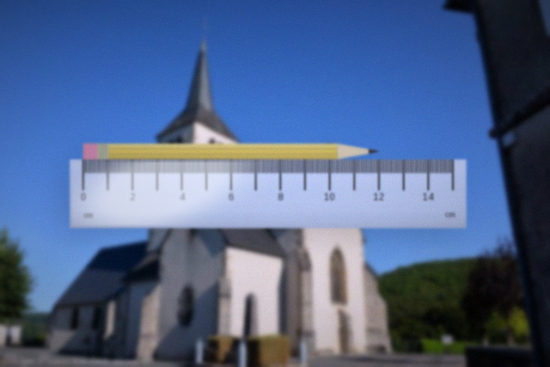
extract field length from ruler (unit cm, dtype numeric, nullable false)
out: 12 cm
